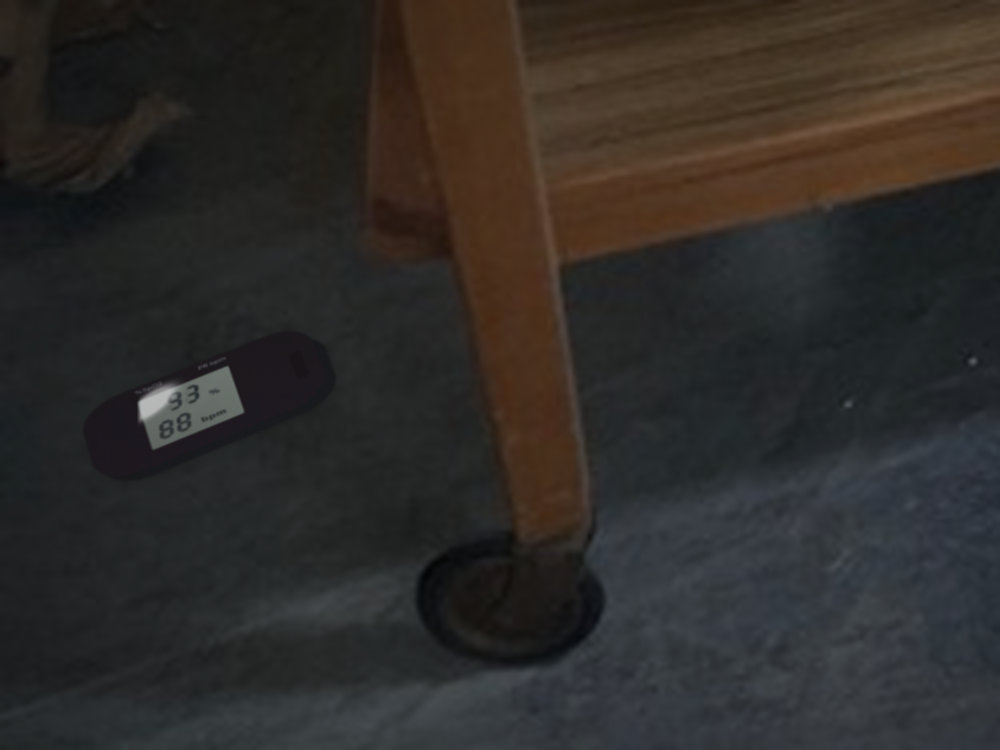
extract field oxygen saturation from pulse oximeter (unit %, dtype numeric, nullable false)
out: 93 %
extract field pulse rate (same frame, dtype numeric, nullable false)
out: 88 bpm
